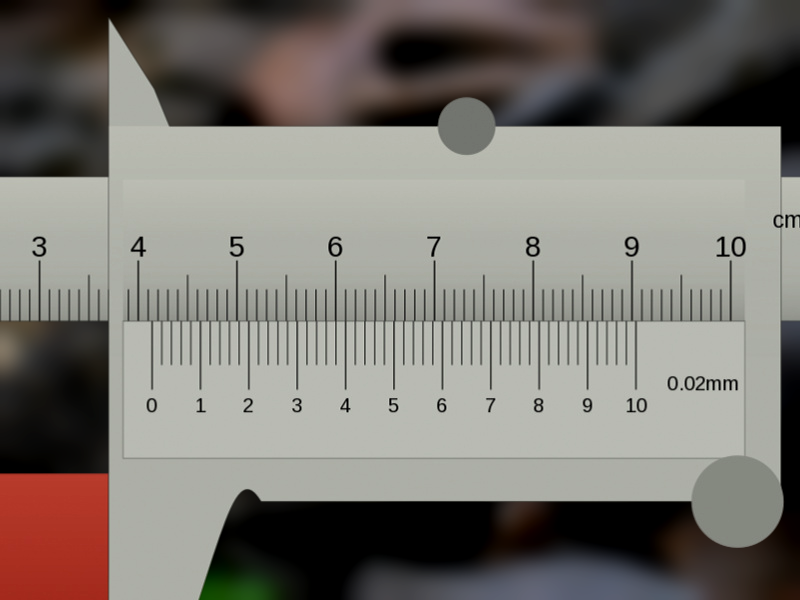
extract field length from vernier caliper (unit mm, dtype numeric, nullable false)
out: 41.4 mm
